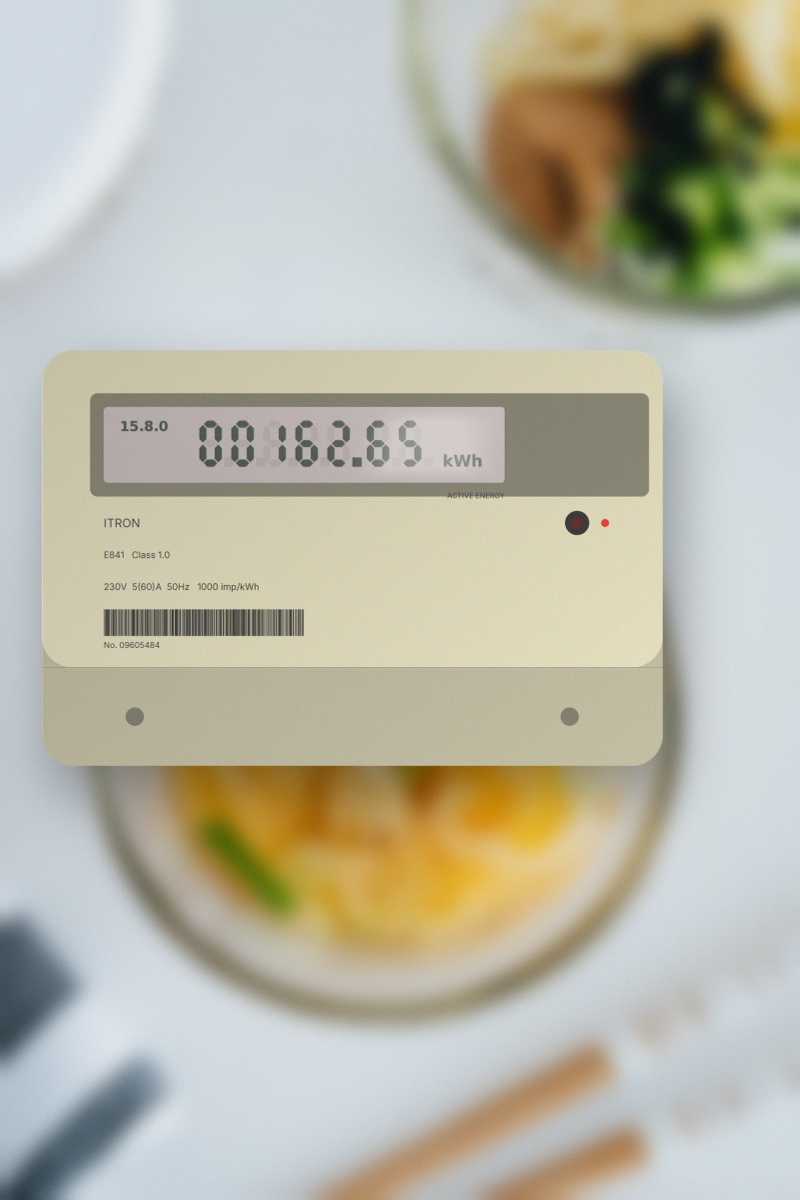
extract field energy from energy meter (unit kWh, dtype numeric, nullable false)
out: 162.65 kWh
